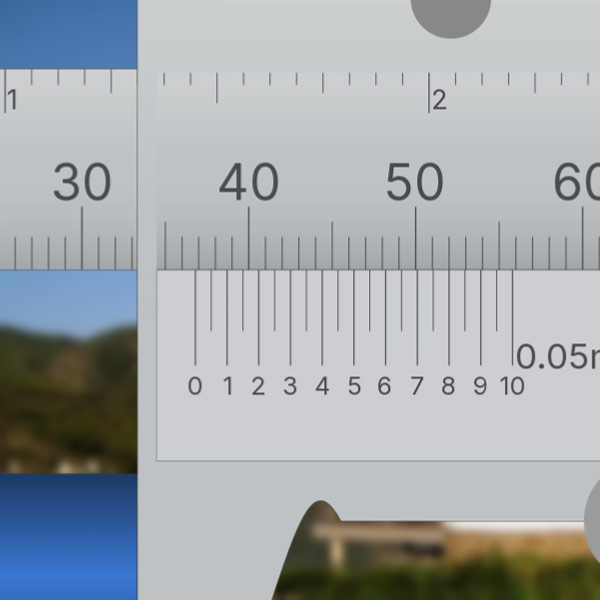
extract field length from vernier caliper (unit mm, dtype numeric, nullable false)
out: 36.8 mm
